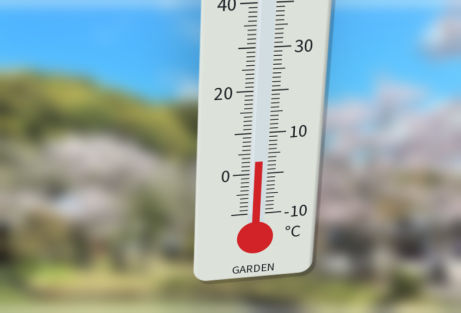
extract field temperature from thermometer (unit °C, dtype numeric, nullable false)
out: 3 °C
